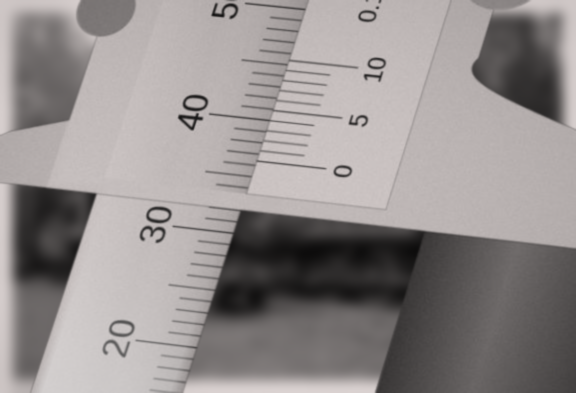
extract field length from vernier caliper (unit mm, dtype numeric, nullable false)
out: 36.4 mm
